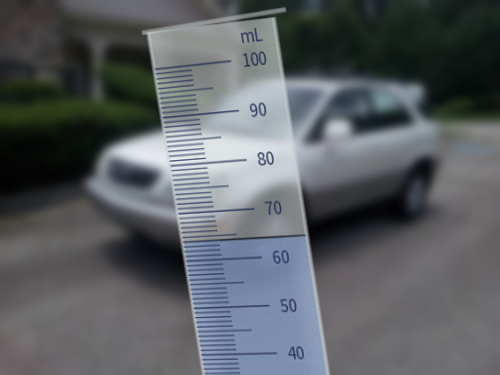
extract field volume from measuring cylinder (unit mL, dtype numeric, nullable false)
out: 64 mL
